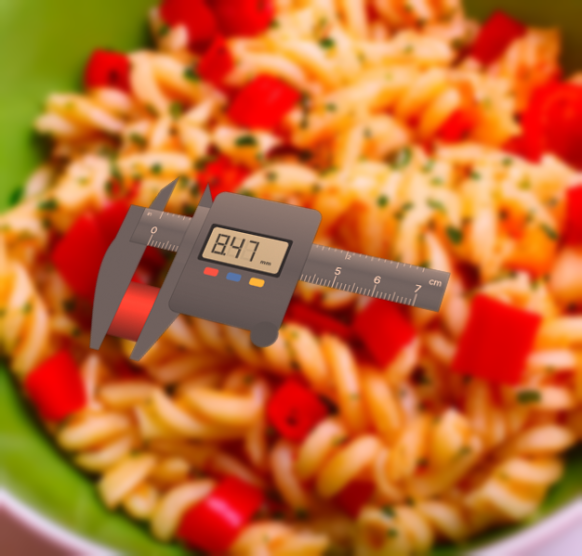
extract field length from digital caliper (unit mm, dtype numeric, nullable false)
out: 8.47 mm
